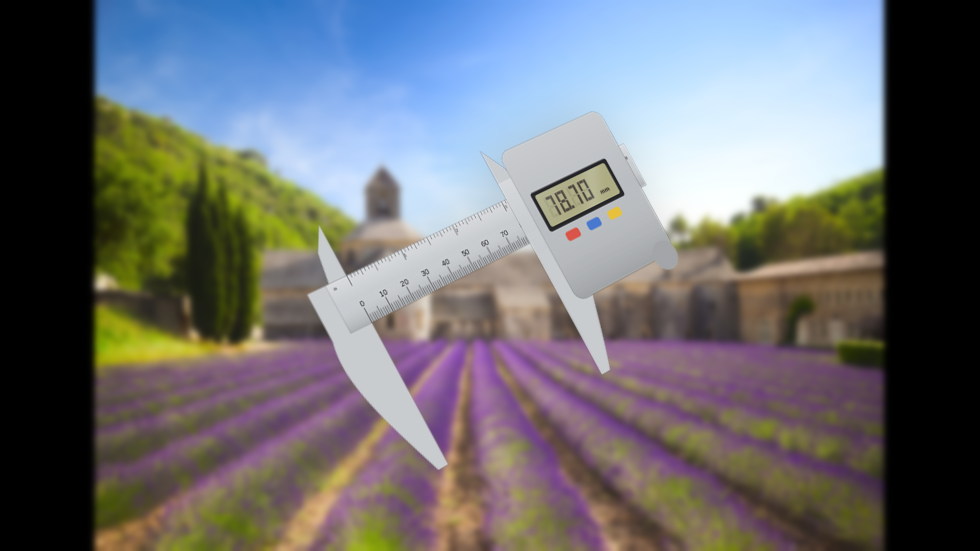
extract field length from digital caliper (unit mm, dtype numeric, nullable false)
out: 78.70 mm
